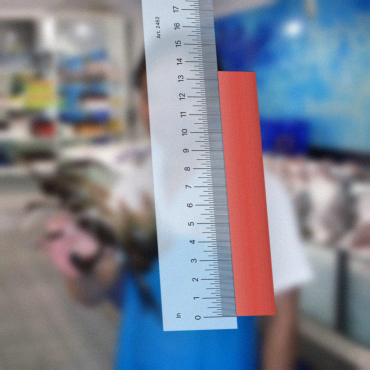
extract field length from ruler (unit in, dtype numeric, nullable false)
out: 13.5 in
